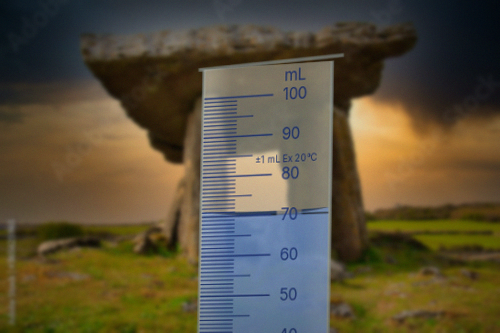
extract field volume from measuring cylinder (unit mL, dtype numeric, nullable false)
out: 70 mL
